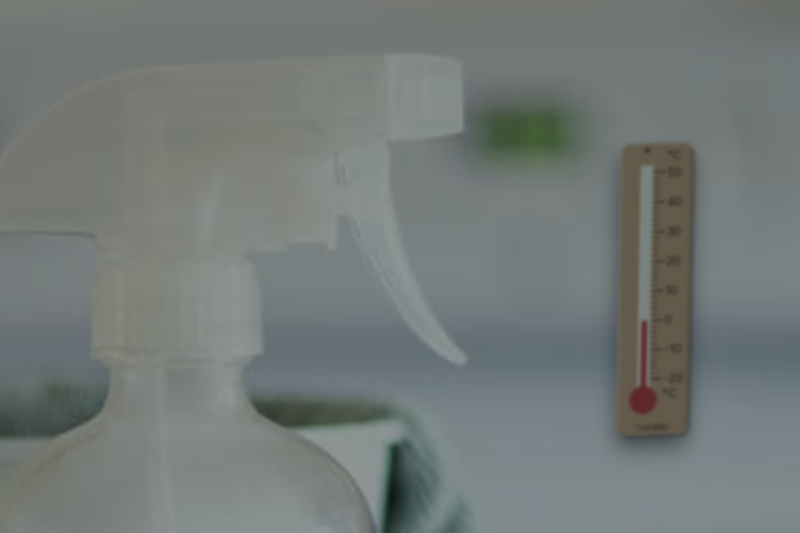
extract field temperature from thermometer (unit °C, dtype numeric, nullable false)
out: 0 °C
